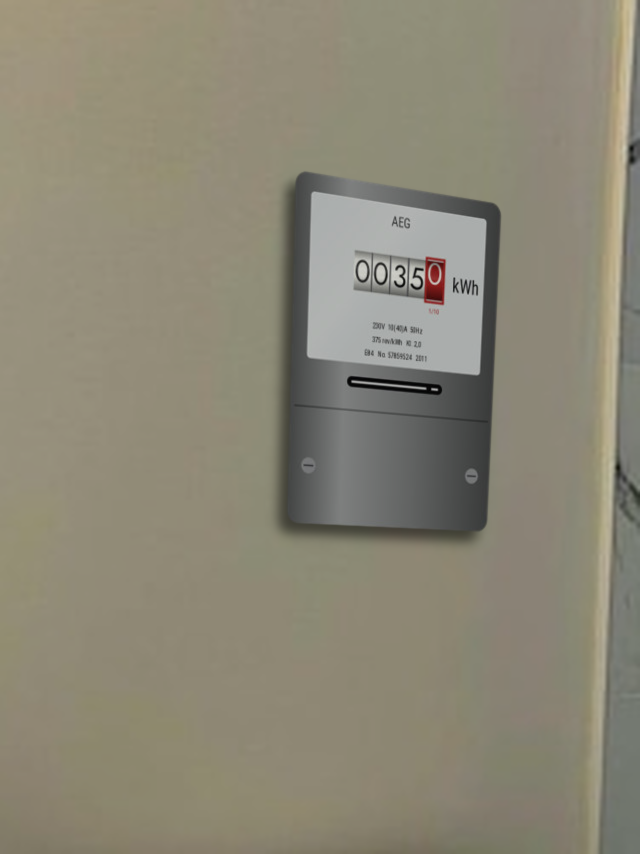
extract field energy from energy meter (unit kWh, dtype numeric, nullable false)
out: 35.0 kWh
